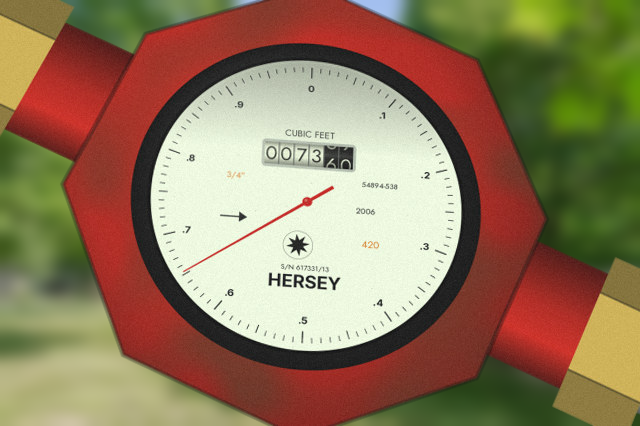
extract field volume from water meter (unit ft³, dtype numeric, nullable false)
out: 7359.65 ft³
